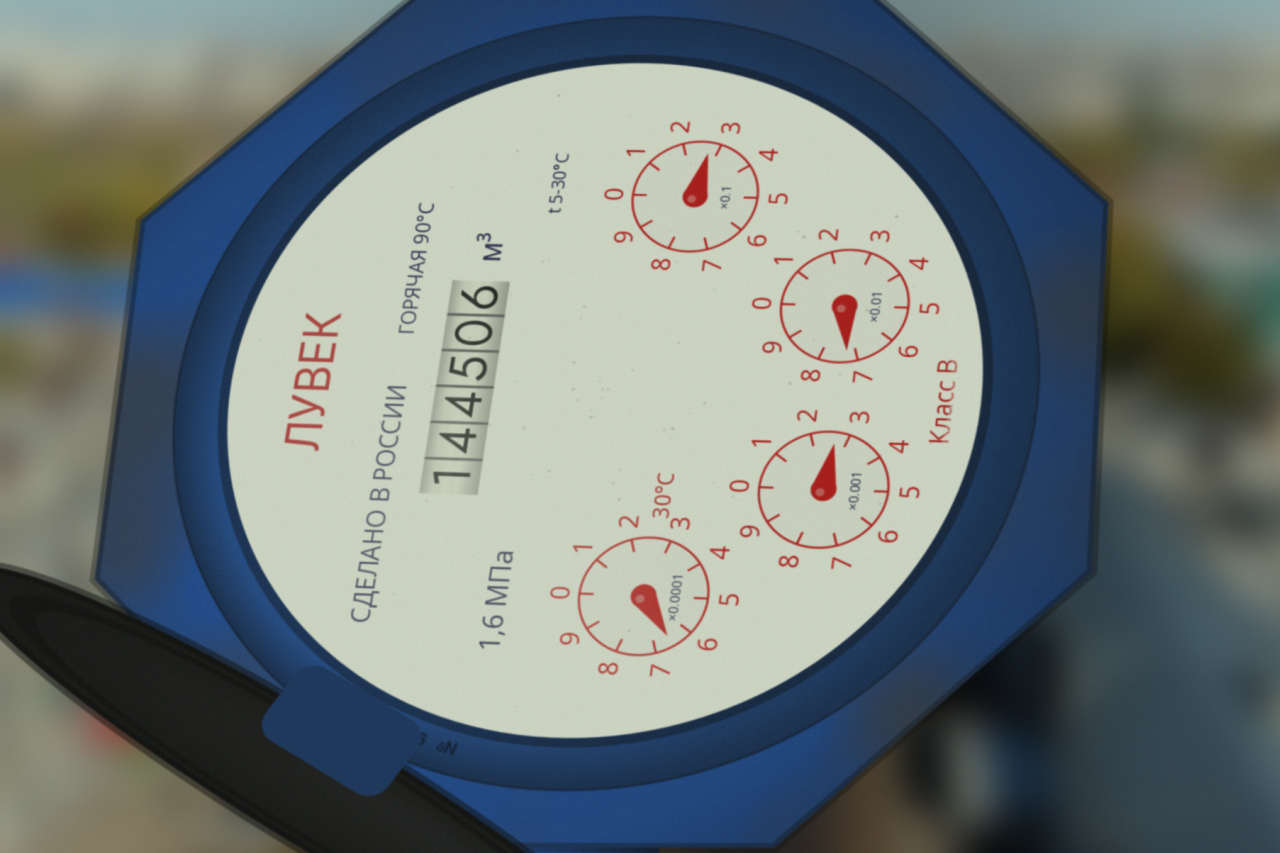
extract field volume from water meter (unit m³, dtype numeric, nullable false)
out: 144506.2726 m³
